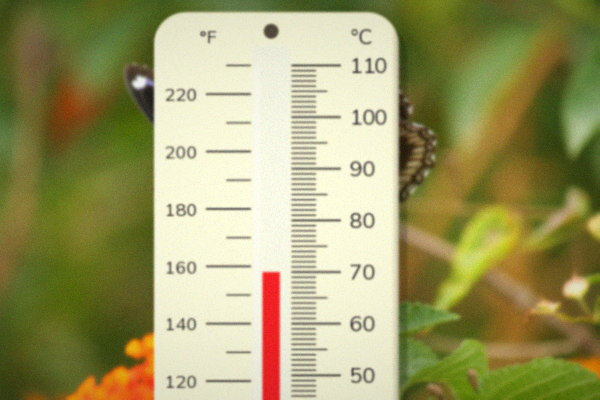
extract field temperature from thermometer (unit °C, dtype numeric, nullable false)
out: 70 °C
